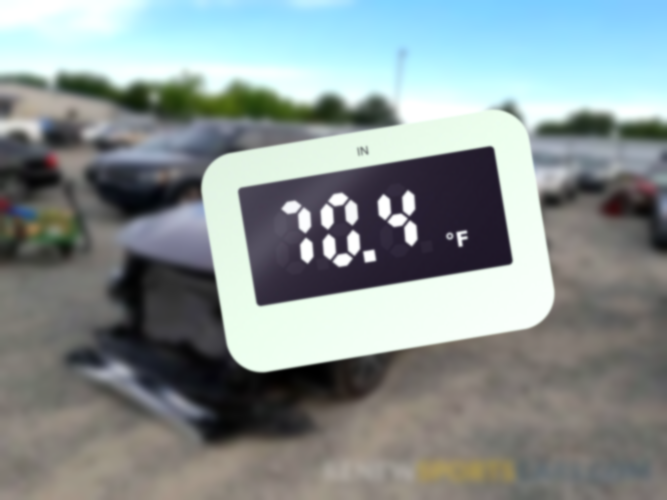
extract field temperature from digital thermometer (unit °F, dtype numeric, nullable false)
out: 70.4 °F
